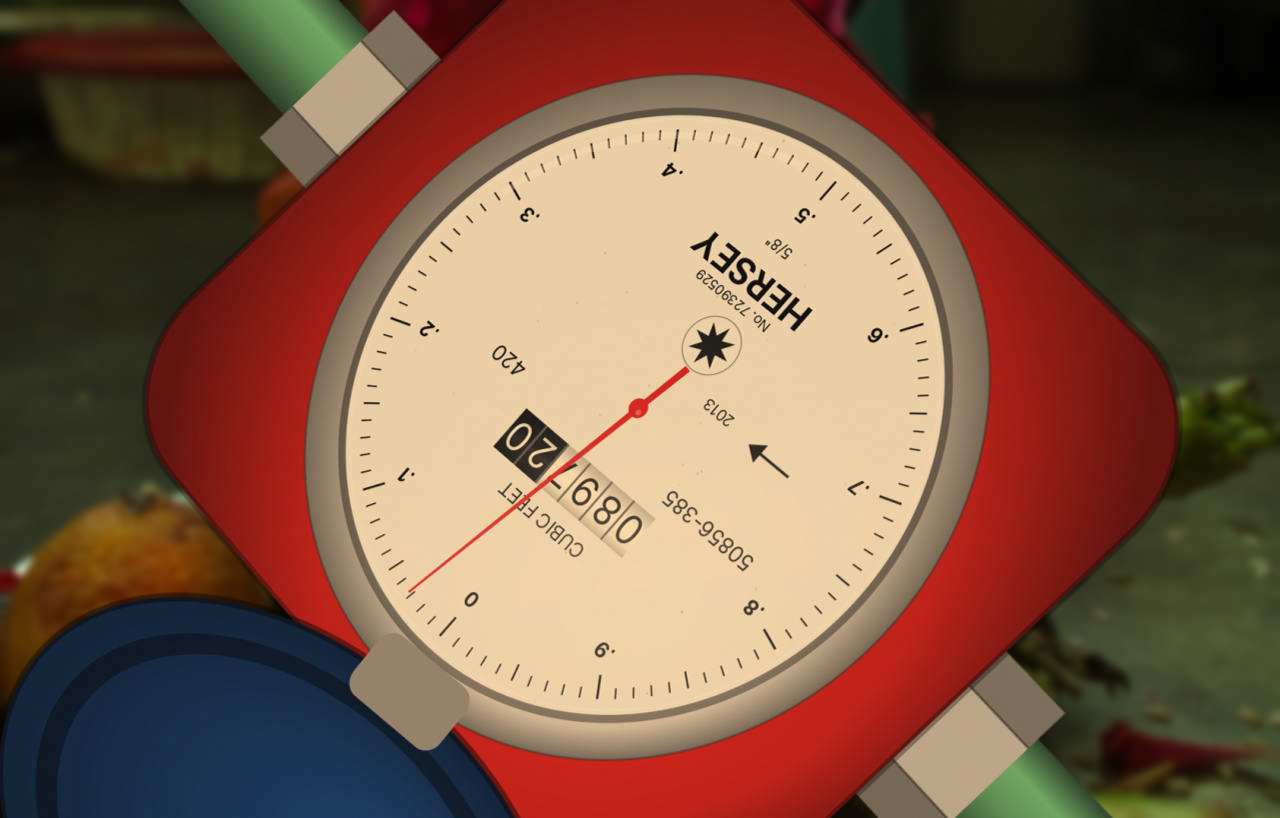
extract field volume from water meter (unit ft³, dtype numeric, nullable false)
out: 89720.03 ft³
